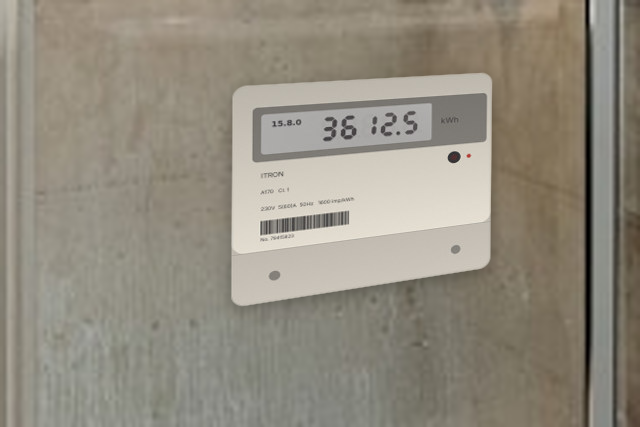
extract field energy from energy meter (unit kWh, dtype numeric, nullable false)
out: 3612.5 kWh
